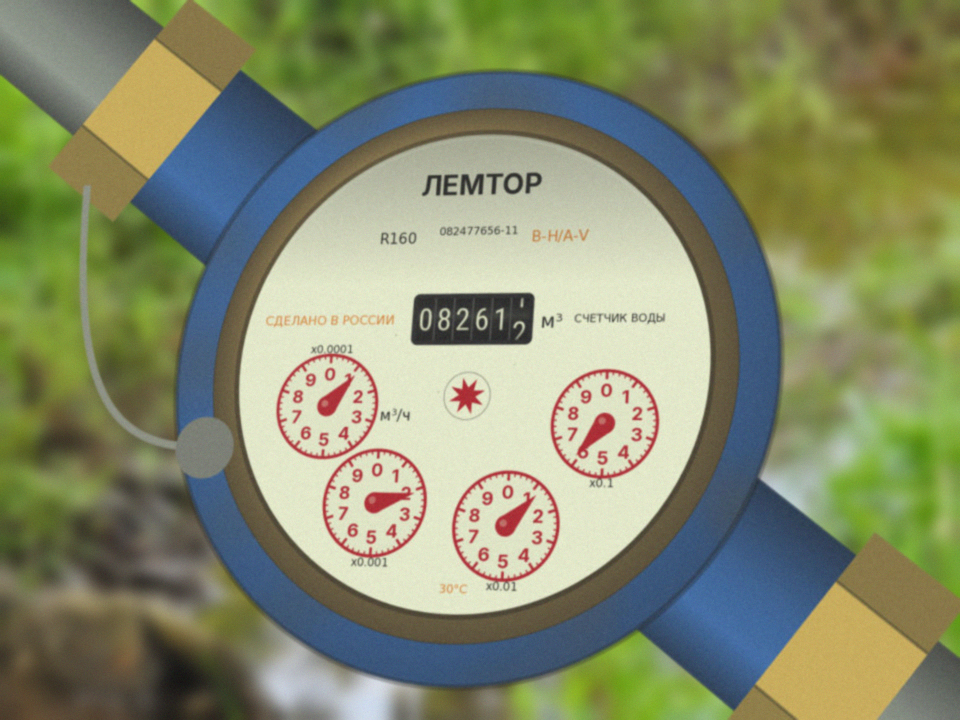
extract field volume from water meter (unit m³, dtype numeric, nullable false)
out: 82611.6121 m³
